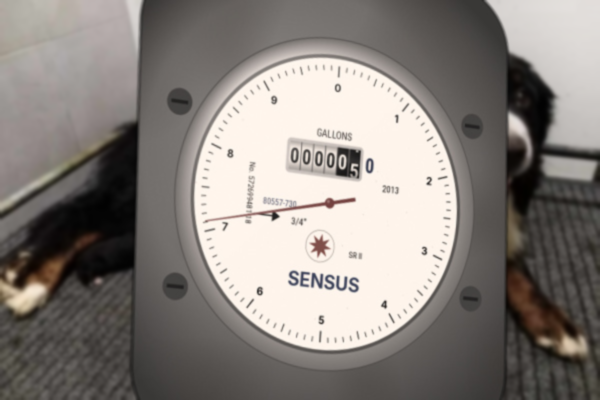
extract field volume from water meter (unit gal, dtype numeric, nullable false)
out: 47.1 gal
